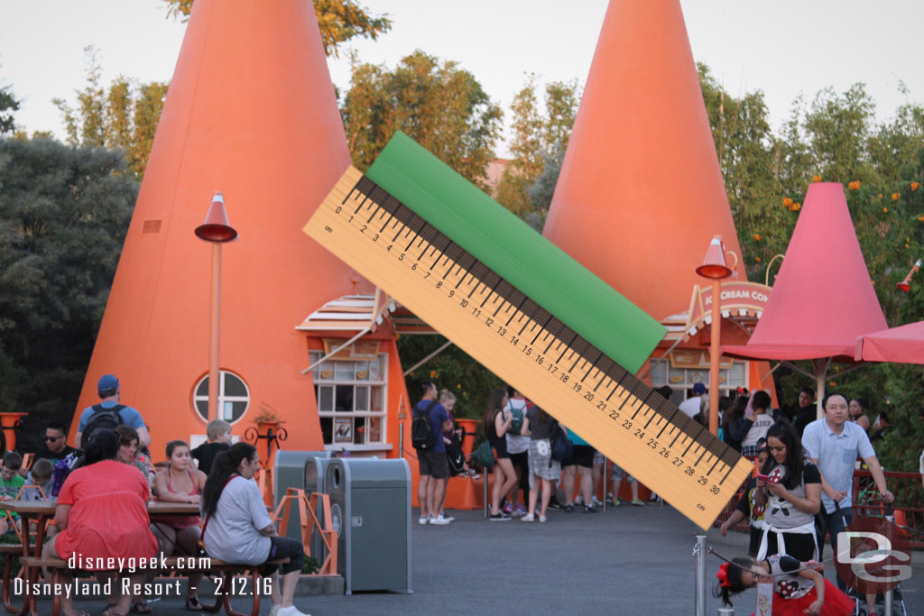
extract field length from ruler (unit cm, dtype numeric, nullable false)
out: 21.5 cm
